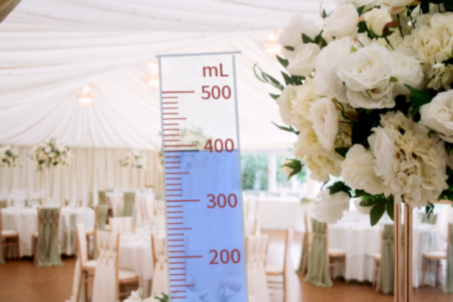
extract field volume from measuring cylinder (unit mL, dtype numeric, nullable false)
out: 390 mL
